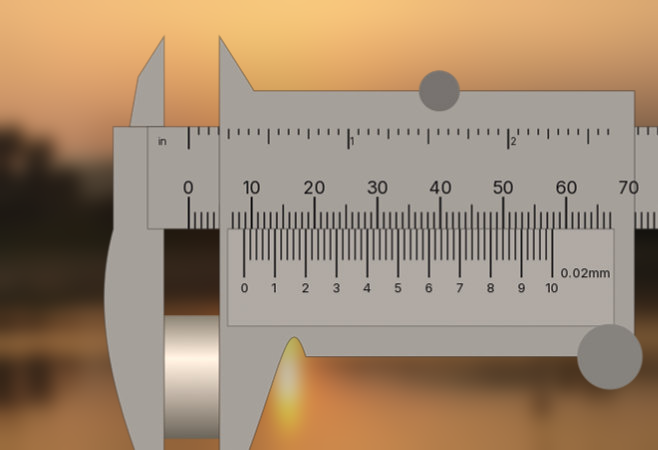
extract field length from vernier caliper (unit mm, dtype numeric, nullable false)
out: 8.8 mm
